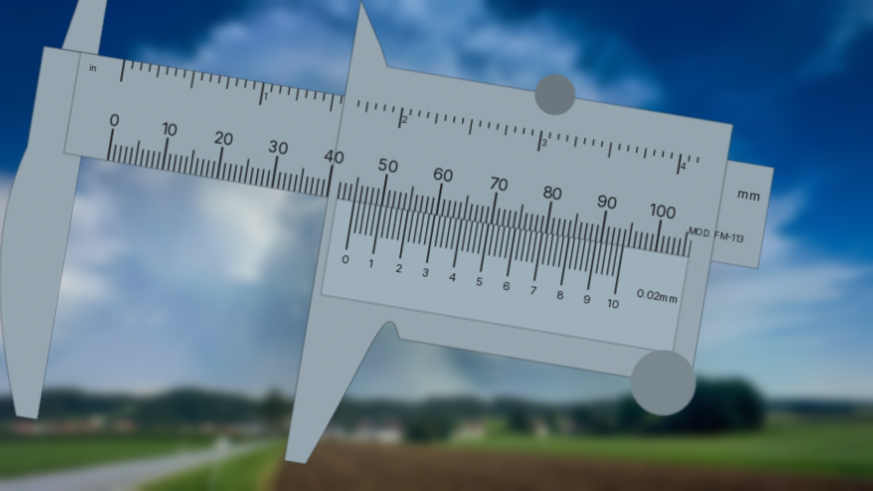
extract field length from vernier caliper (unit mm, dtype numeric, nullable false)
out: 45.0 mm
